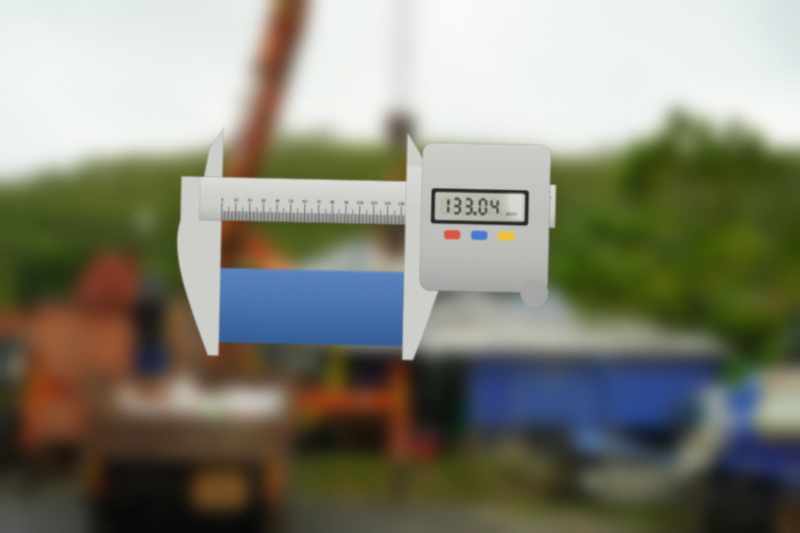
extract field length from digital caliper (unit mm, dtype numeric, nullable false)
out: 133.04 mm
